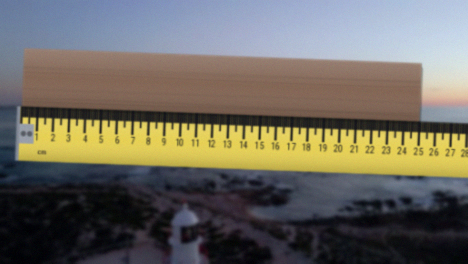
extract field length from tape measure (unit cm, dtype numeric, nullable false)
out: 25 cm
